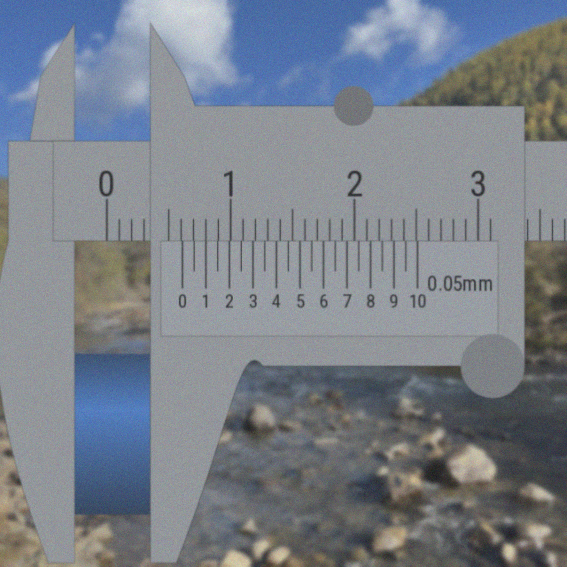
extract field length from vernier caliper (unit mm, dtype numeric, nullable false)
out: 6.1 mm
